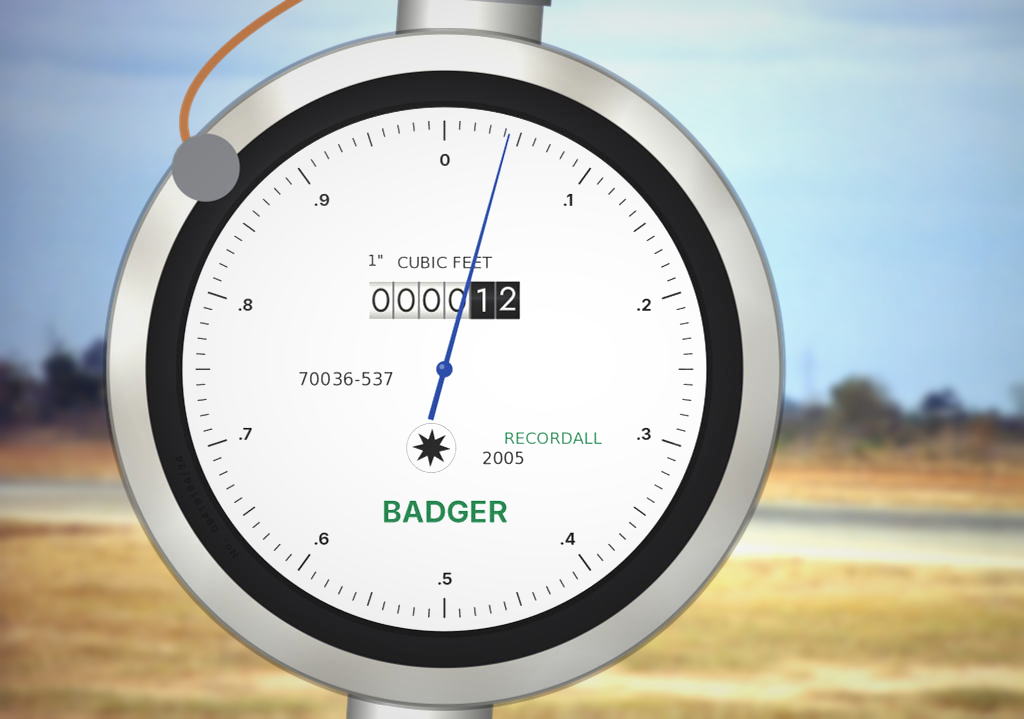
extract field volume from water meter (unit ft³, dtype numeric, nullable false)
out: 12.04 ft³
